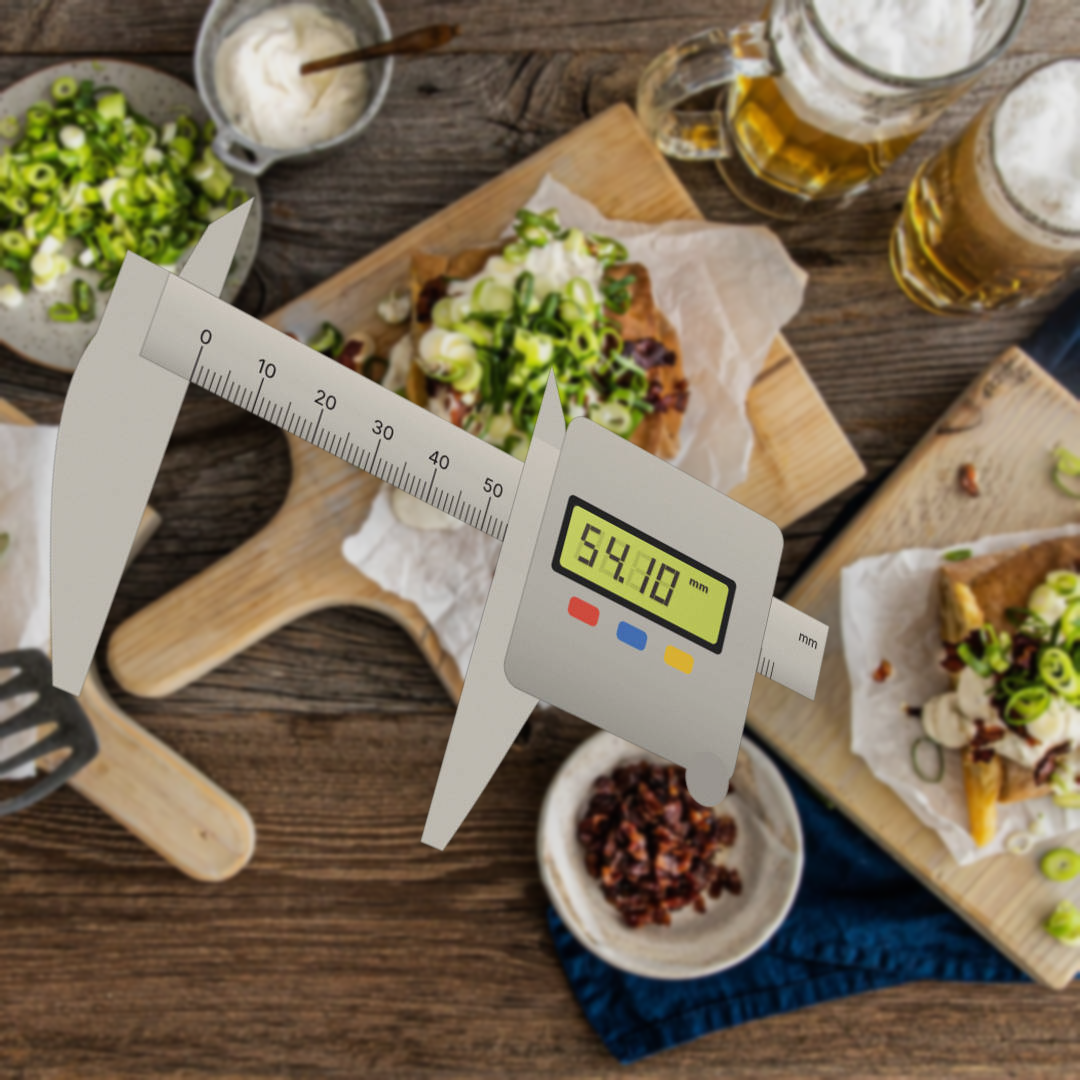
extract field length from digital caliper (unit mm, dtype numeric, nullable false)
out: 54.10 mm
